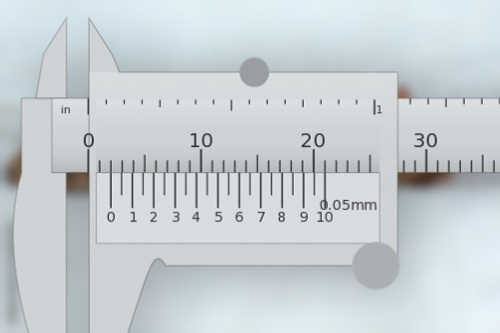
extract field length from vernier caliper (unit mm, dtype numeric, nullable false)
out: 2.0 mm
